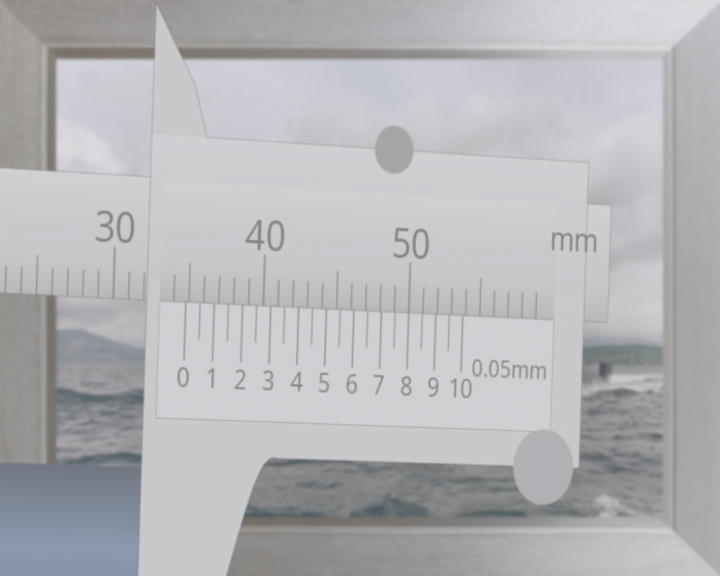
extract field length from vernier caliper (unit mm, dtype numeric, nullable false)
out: 34.8 mm
